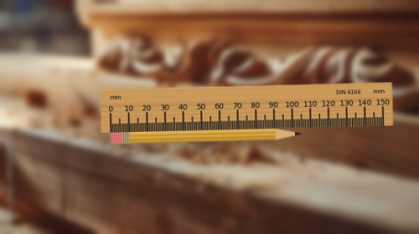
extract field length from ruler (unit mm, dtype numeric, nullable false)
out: 105 mm
